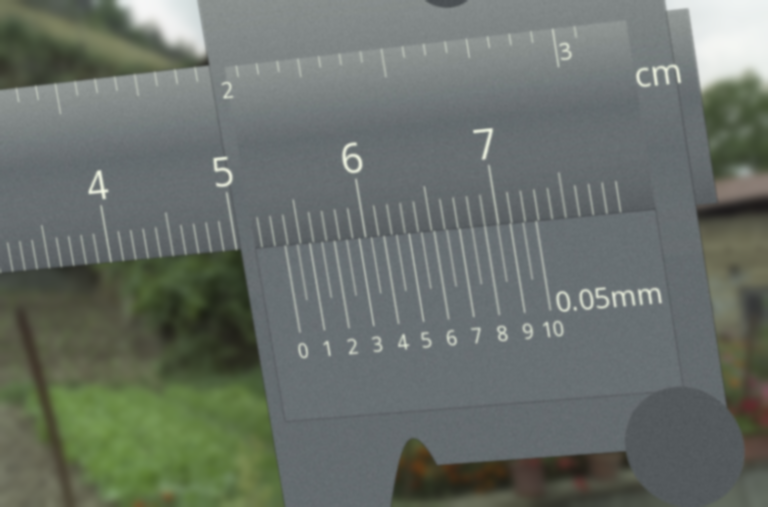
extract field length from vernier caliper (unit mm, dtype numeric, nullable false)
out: 53.8 mm
